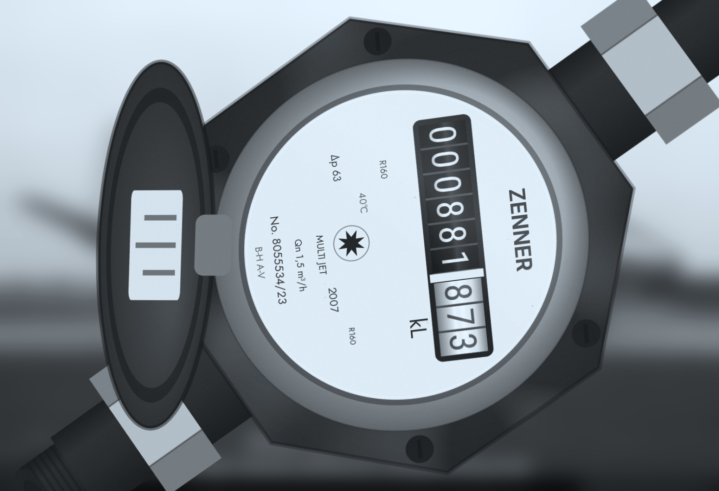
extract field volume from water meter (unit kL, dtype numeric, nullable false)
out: 881.873 kL
